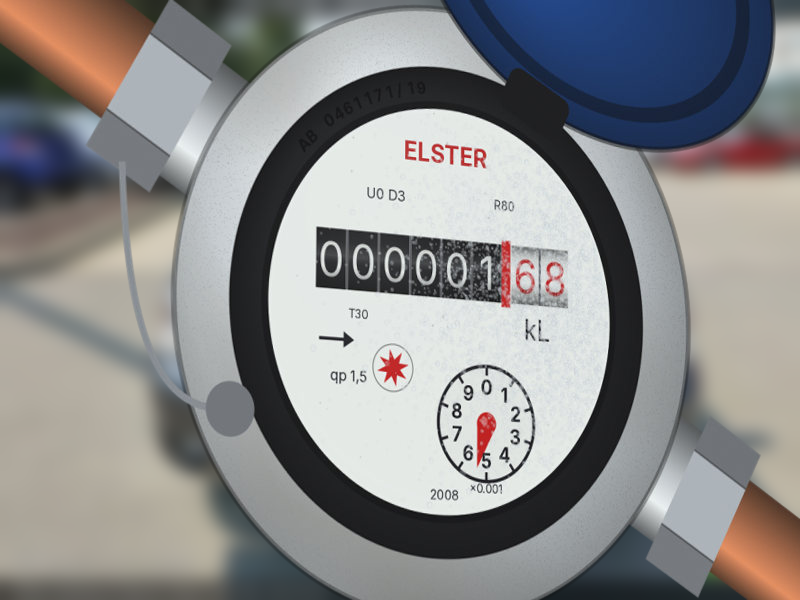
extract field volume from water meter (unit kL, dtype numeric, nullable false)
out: 1.685 kL
